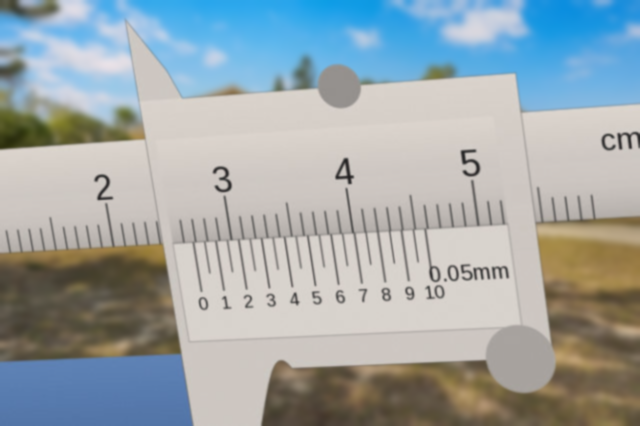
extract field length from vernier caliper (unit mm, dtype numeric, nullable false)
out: 26.8 mm
